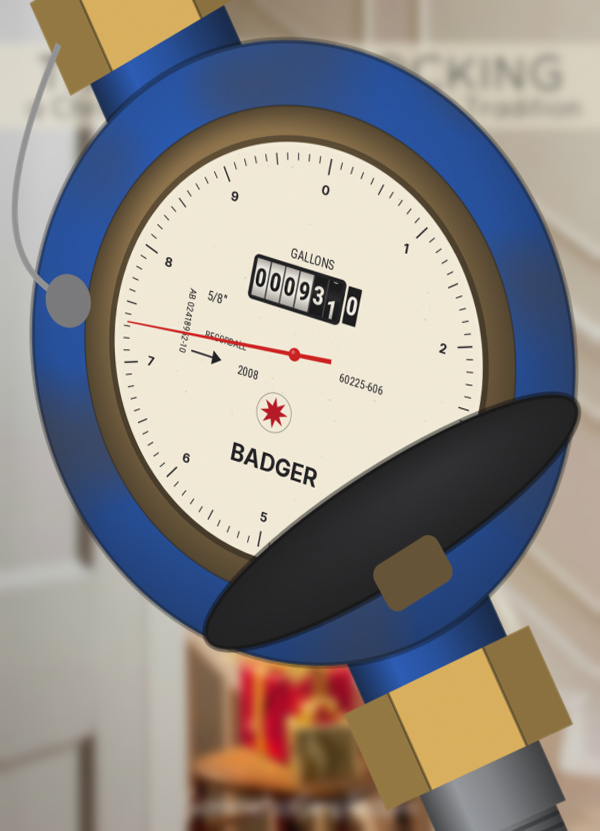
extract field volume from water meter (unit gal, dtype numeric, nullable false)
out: 9307.3 gal
